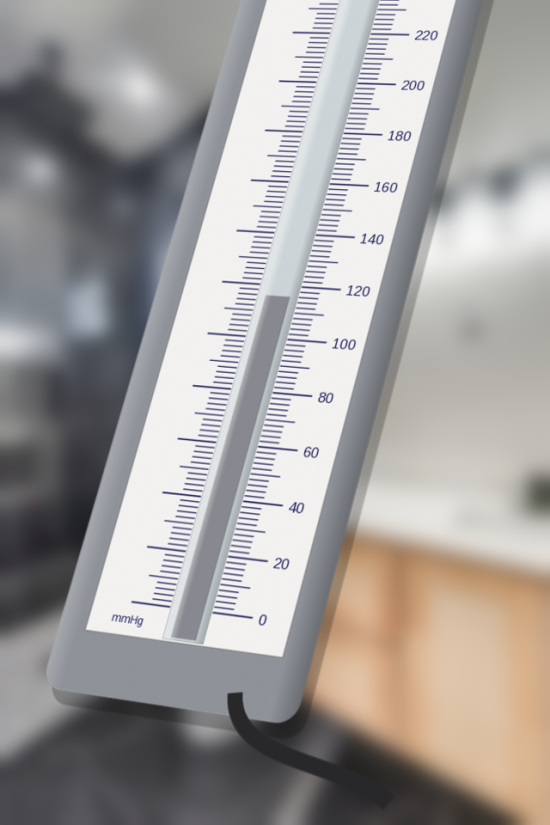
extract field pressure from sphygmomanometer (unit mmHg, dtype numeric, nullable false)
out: 116 mmHg
